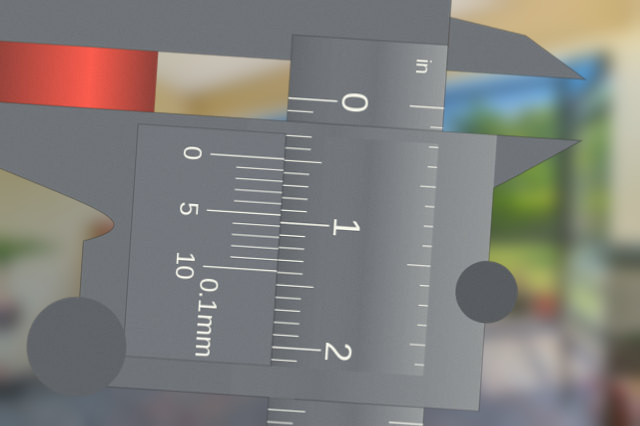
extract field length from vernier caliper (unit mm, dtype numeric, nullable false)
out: 4.9 mm
